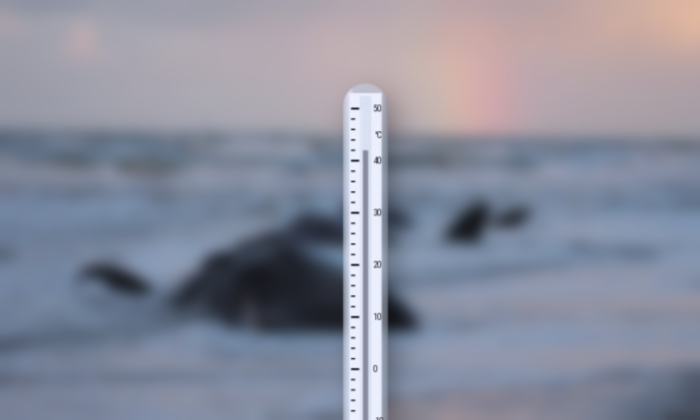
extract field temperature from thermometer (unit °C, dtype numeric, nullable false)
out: 42 °C
